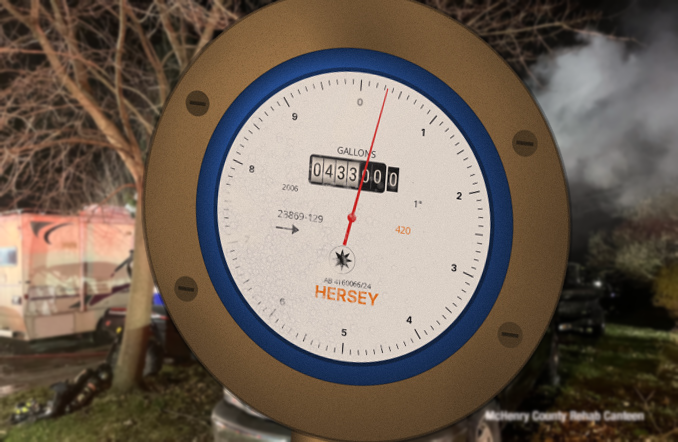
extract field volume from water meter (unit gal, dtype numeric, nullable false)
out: 433000.3 gal
